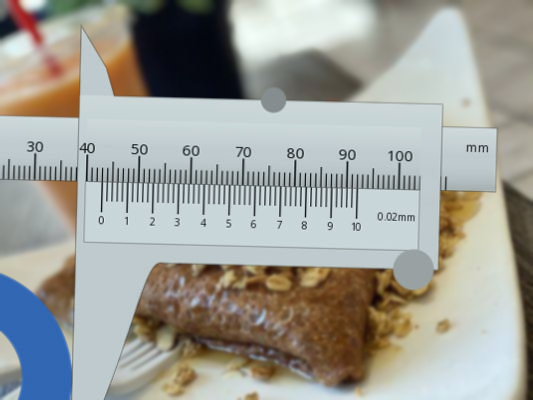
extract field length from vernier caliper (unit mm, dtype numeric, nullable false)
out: 43.0 mm
